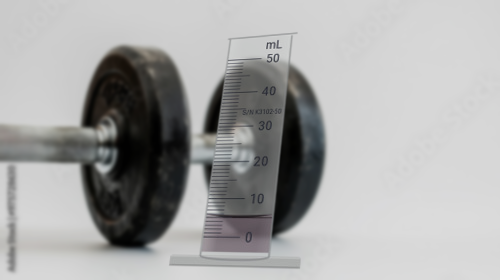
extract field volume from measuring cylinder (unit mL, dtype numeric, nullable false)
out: 5 mL
